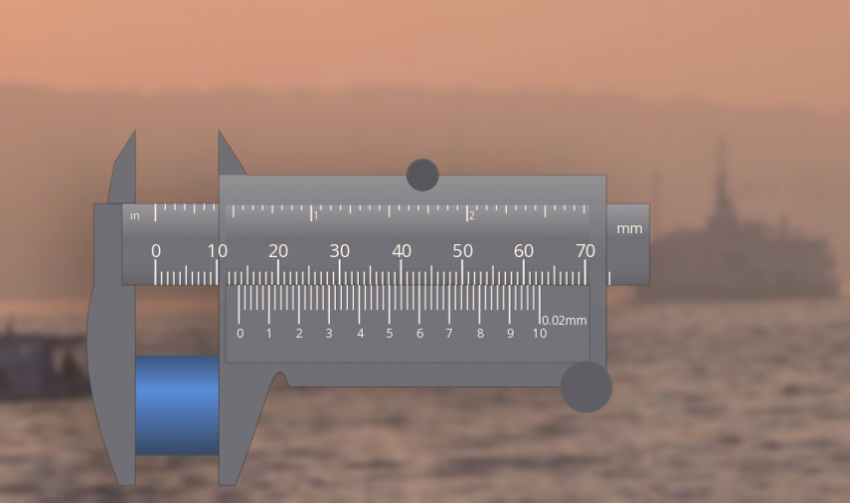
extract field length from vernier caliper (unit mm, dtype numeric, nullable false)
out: 13.6 mm
